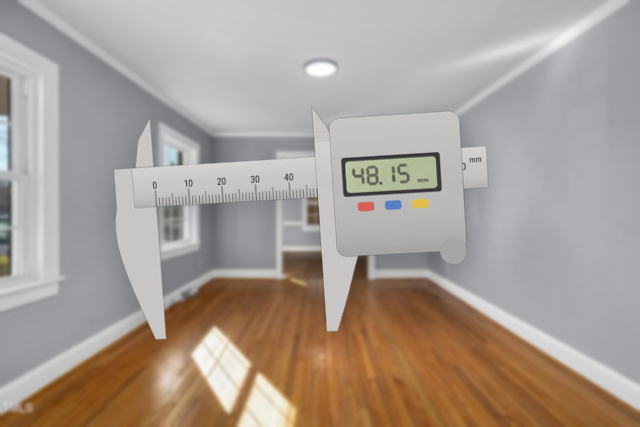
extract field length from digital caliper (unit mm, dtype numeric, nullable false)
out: 48.15 mm
